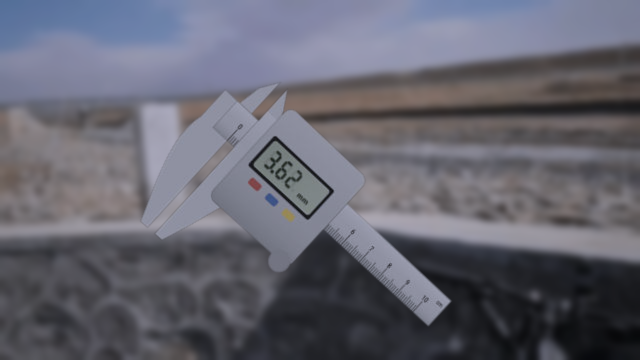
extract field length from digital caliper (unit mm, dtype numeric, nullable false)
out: 3.62 mm
